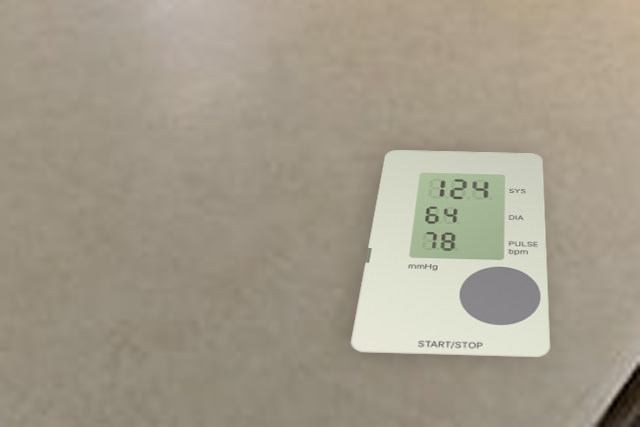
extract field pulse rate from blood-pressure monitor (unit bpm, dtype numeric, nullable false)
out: 78 bpm
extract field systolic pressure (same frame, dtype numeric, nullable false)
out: 124 mmHg
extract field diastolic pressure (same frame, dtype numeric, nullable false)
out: 64 mmHg
